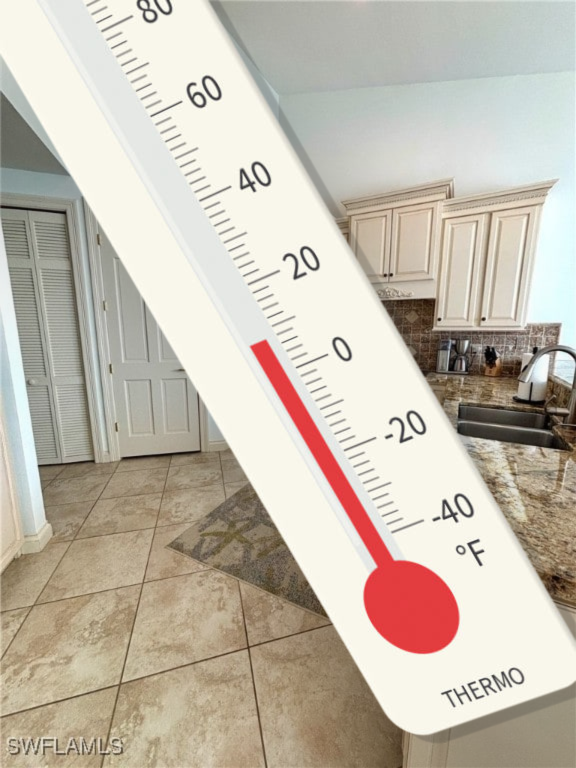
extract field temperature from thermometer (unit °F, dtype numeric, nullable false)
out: 8 °F
